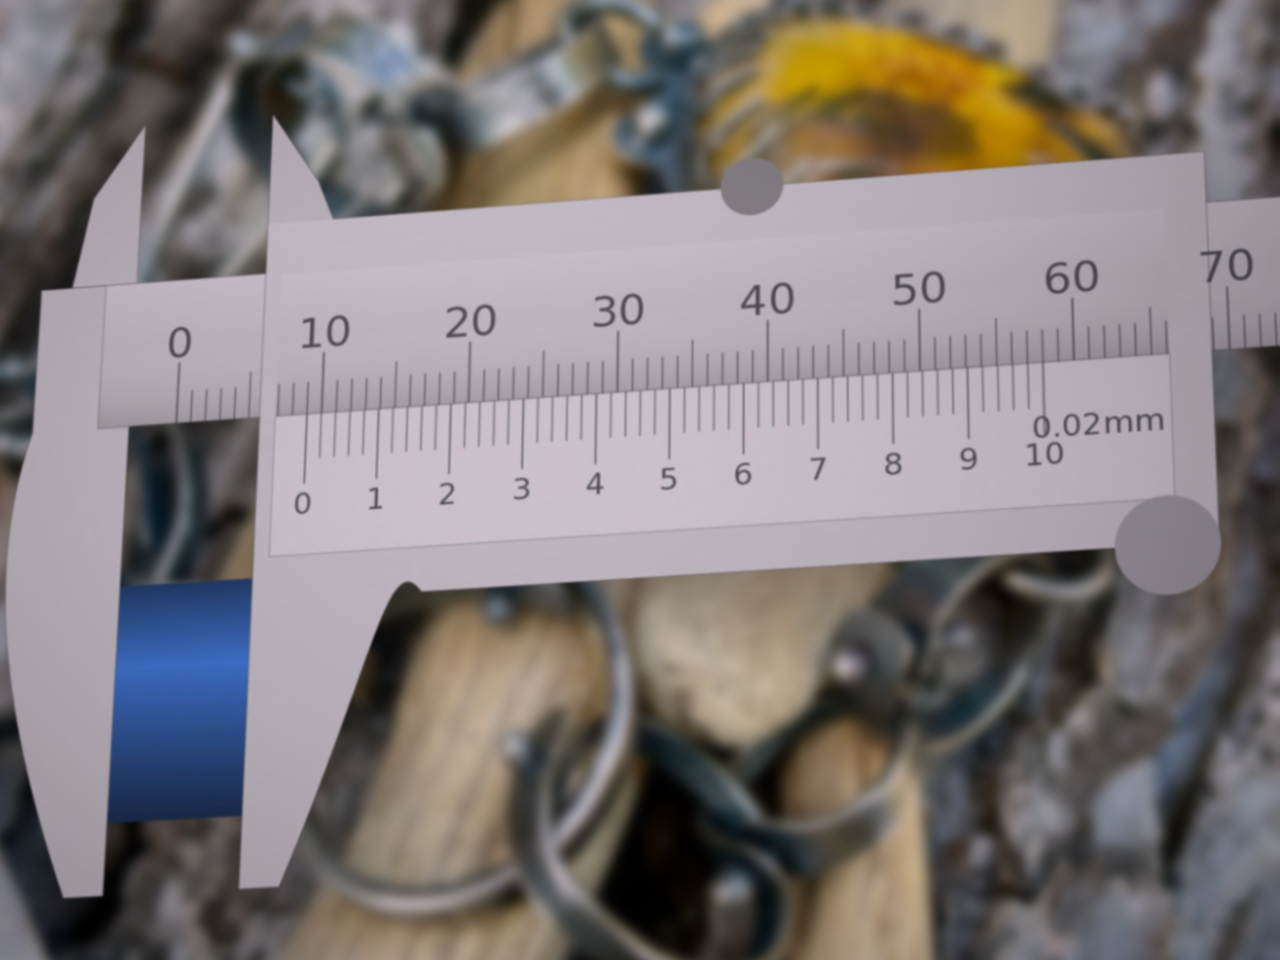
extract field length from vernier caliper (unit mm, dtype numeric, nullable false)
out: 9.0 mm
